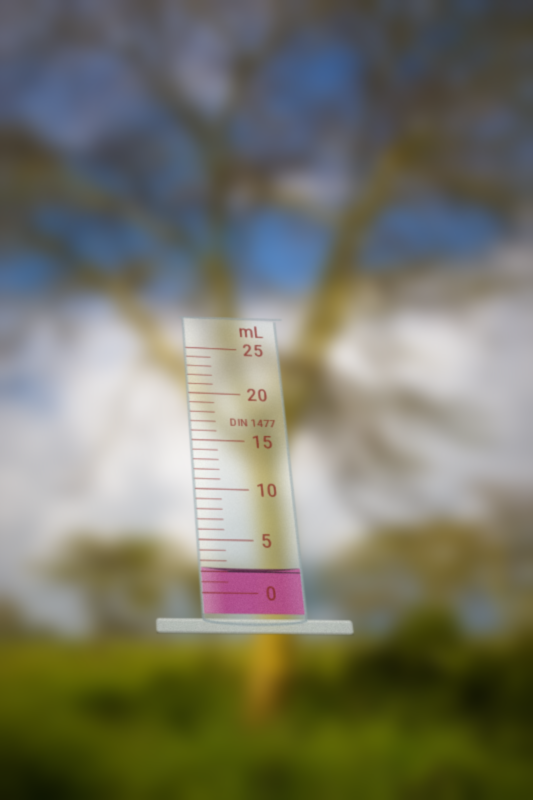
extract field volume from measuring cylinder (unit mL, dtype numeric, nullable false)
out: 2 mL
